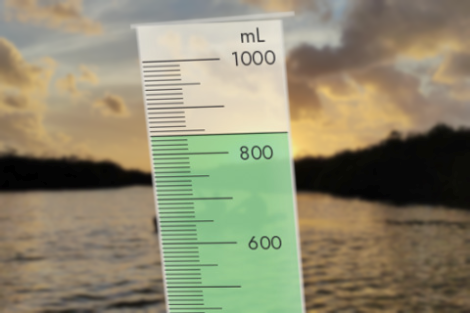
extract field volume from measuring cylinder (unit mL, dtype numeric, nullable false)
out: 840 mL
